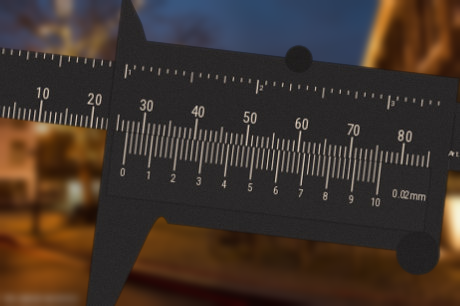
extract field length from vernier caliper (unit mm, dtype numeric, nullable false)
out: 27.0 mm
